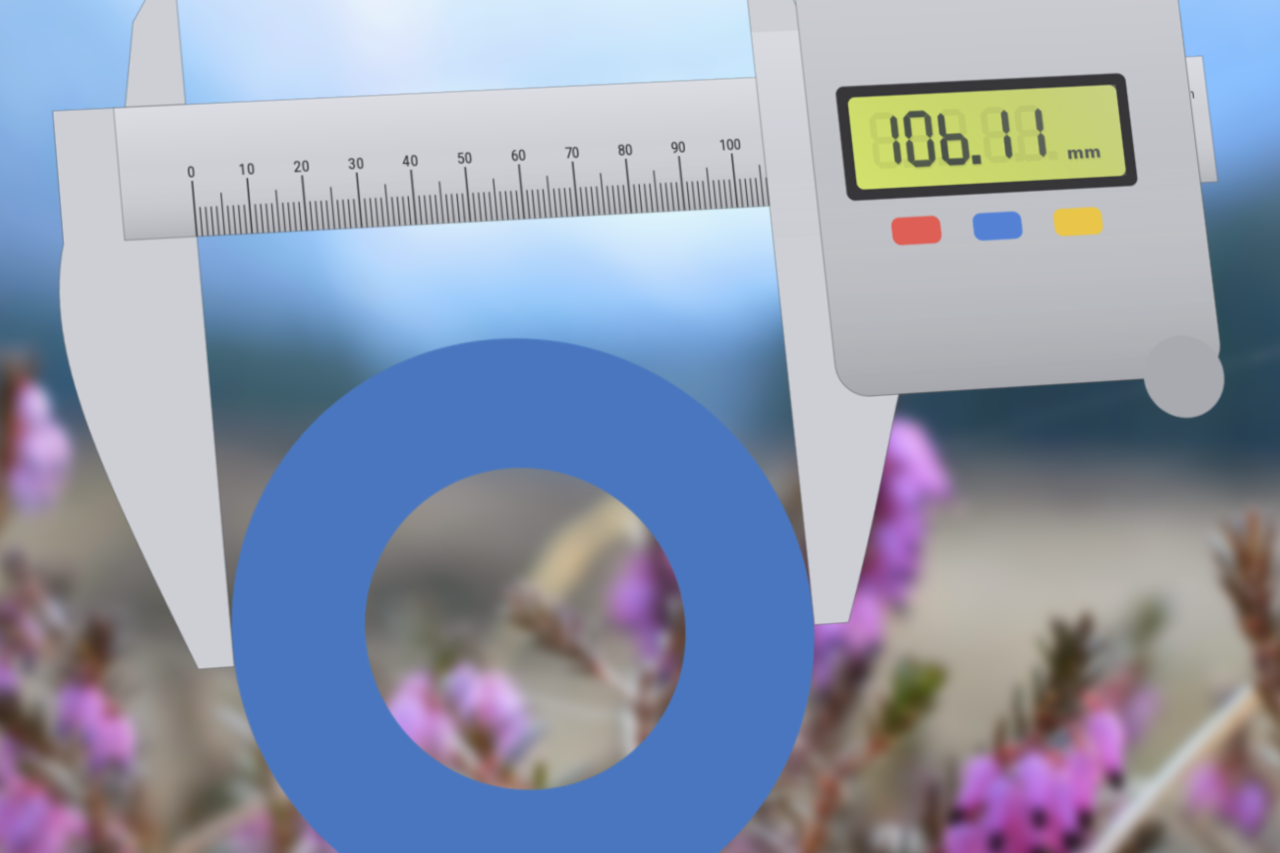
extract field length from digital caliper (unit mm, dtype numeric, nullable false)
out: 106.11 mm
